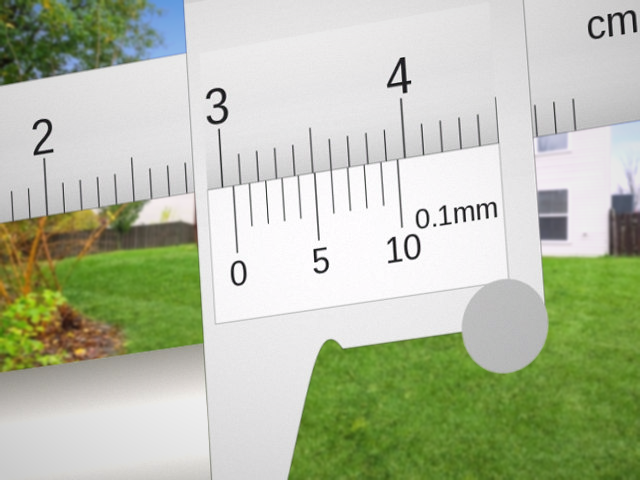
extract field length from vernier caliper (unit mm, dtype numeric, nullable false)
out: 30.6 mm
